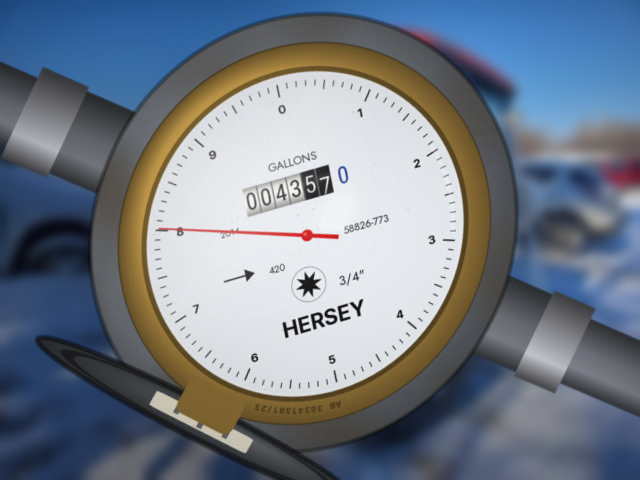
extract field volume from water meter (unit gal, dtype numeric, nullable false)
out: 43568.0 gal
